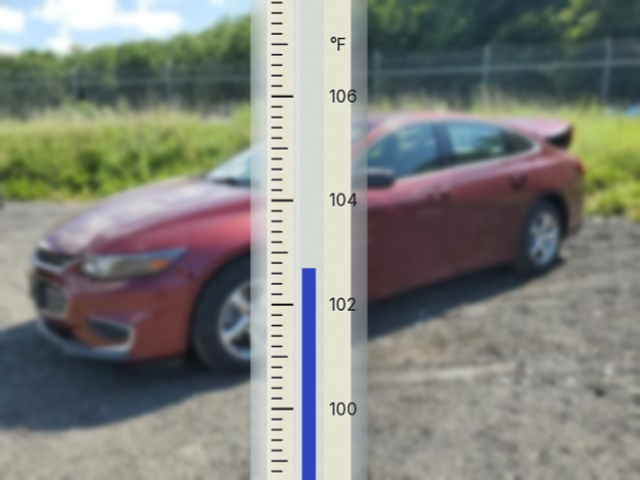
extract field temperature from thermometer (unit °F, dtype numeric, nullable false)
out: 102.7 °F
